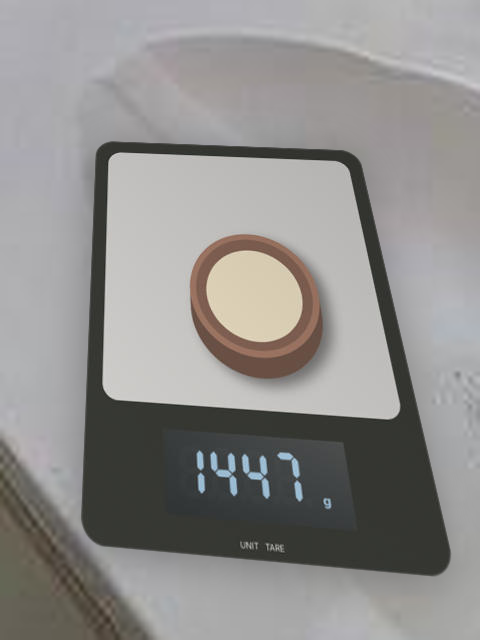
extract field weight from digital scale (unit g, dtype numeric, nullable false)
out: 1447 g
